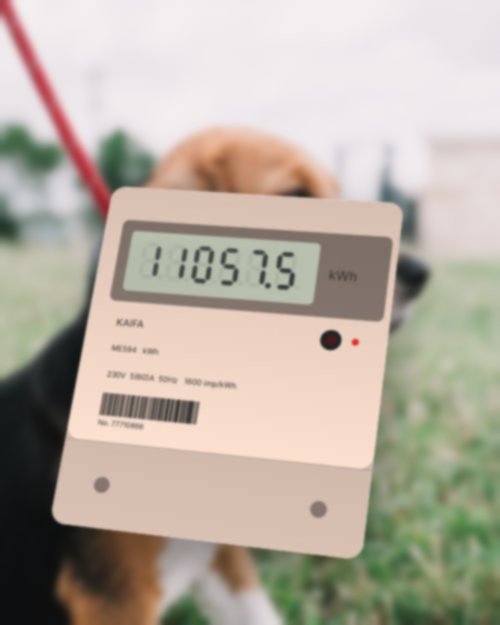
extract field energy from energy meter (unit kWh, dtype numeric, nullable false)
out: 11057.5 kWh
